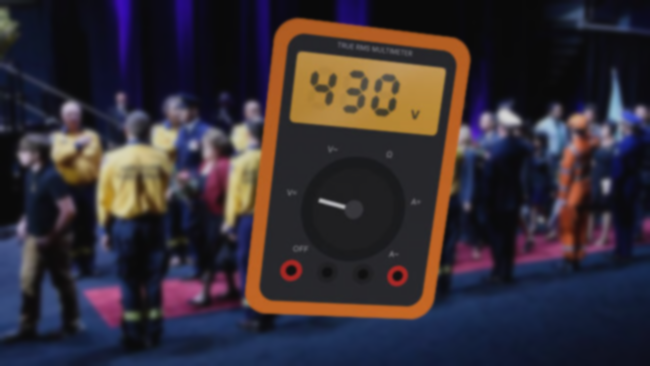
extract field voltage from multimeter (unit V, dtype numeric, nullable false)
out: 430 V
